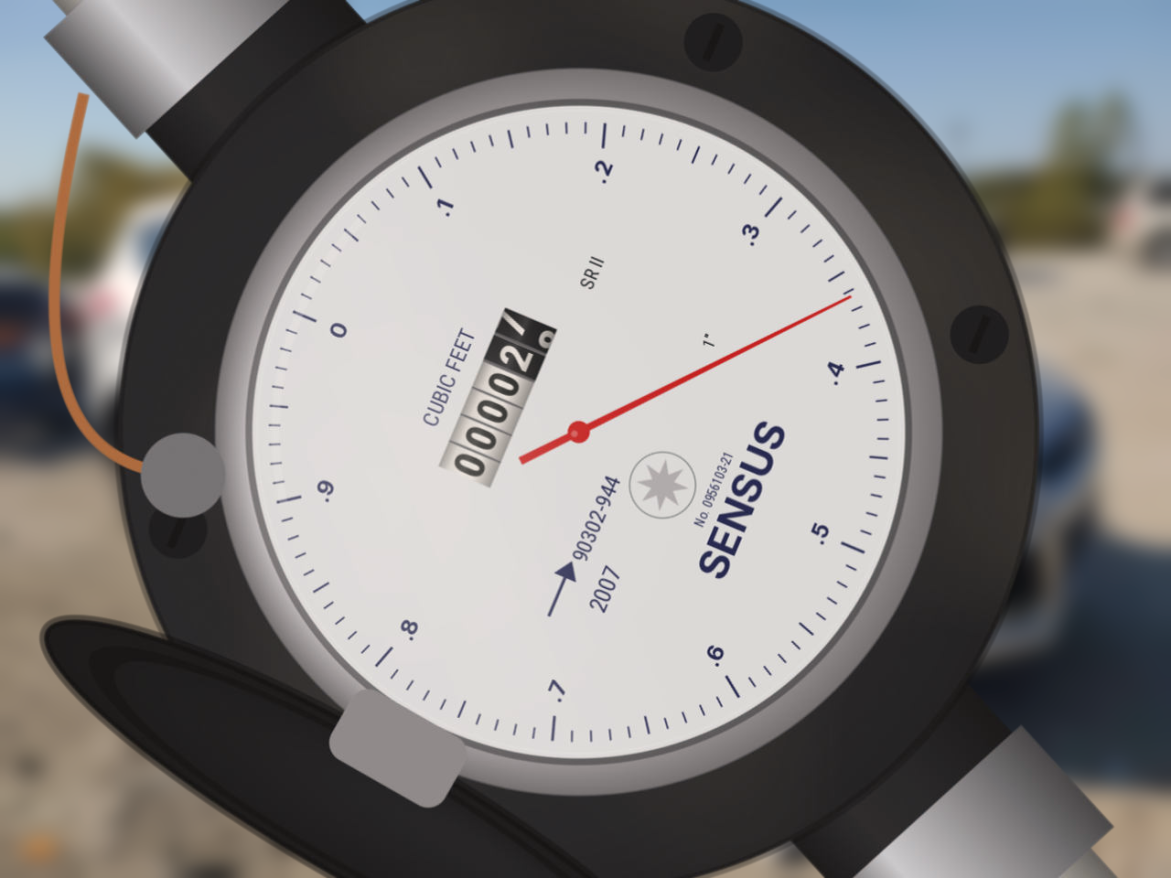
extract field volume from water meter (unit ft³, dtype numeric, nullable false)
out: 27.36 ft³
